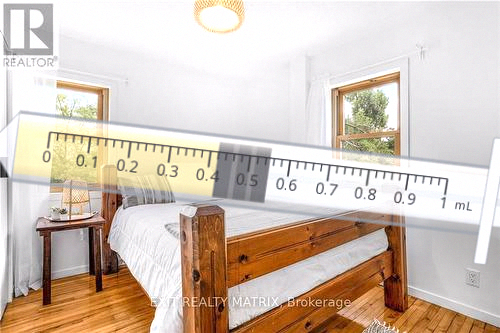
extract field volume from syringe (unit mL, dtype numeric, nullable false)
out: 0.42 mL
